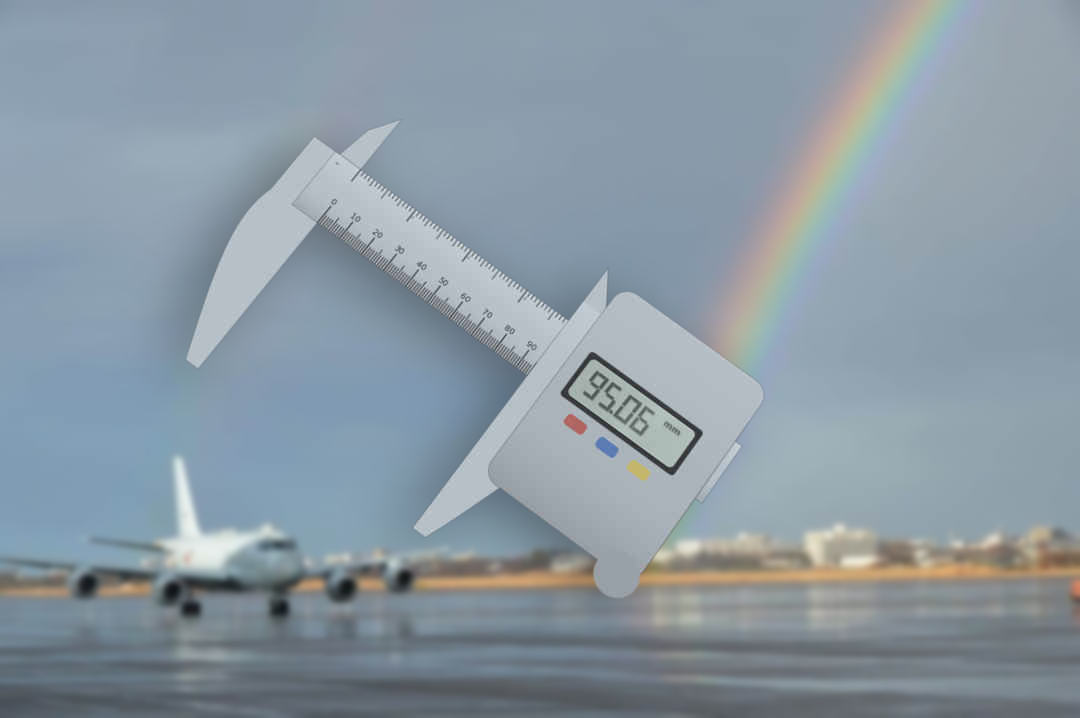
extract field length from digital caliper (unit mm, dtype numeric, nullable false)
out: 95.06 mm
